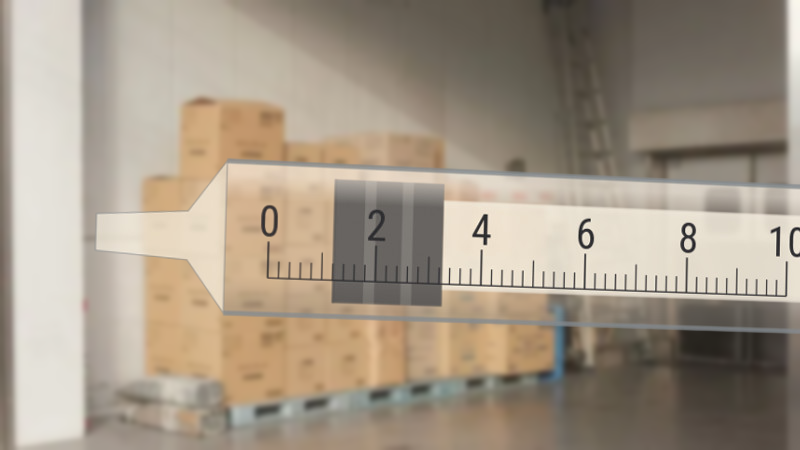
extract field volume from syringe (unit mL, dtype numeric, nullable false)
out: 1.2 mL
